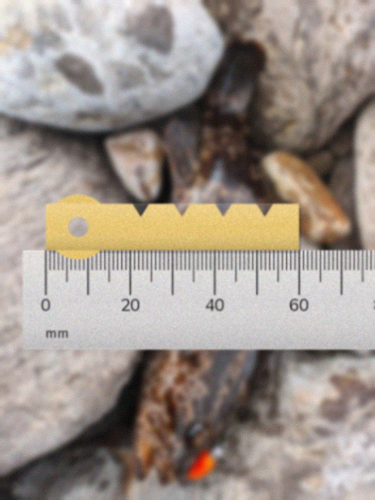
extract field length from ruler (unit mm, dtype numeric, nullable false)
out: 60 mm
